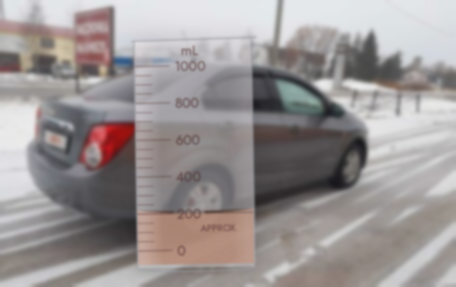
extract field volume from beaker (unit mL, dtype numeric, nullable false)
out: 200 mL
